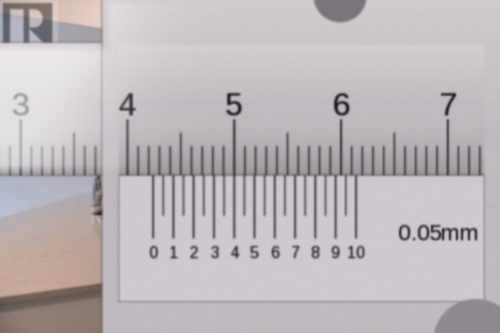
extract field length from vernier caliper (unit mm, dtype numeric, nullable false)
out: 42.4 mm
